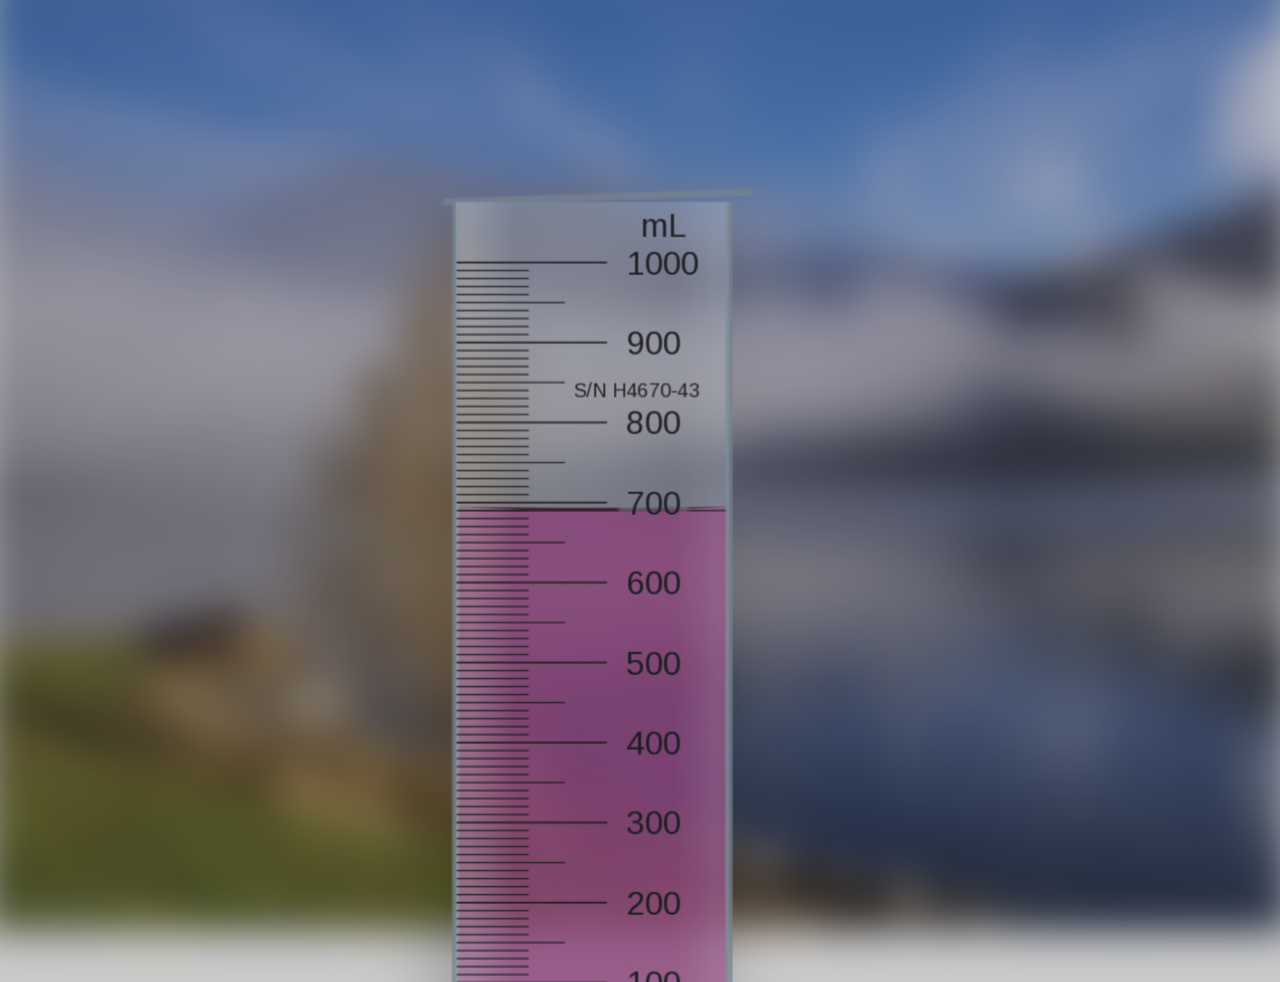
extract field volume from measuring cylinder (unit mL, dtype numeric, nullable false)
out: 690 mL
